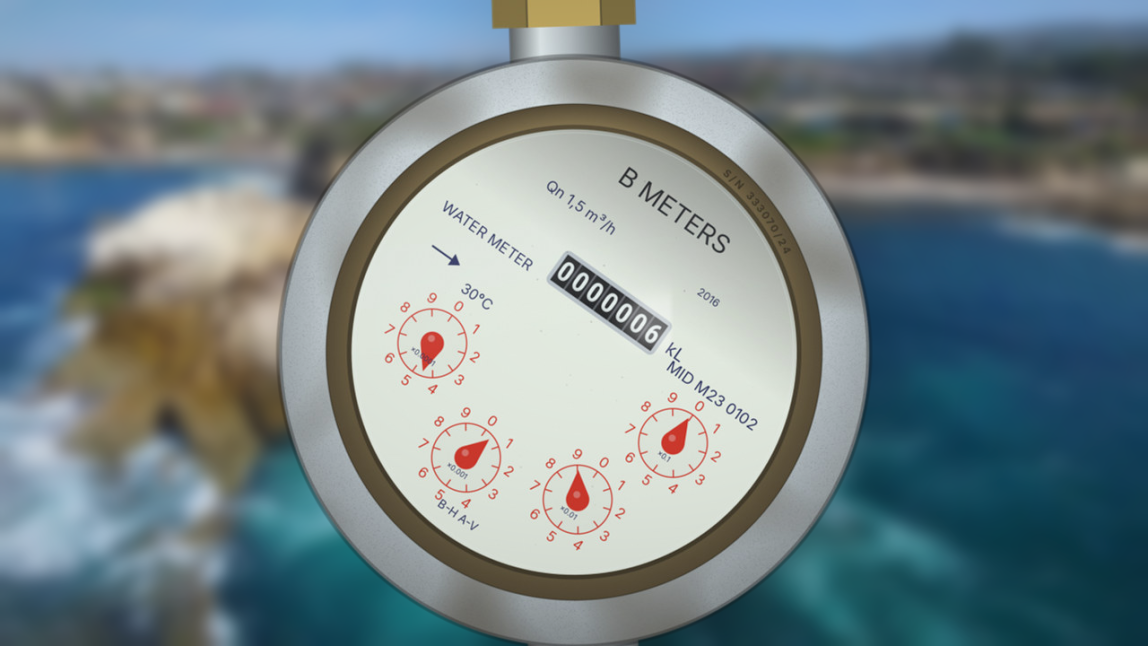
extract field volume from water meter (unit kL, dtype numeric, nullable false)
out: 5.9904 kL
